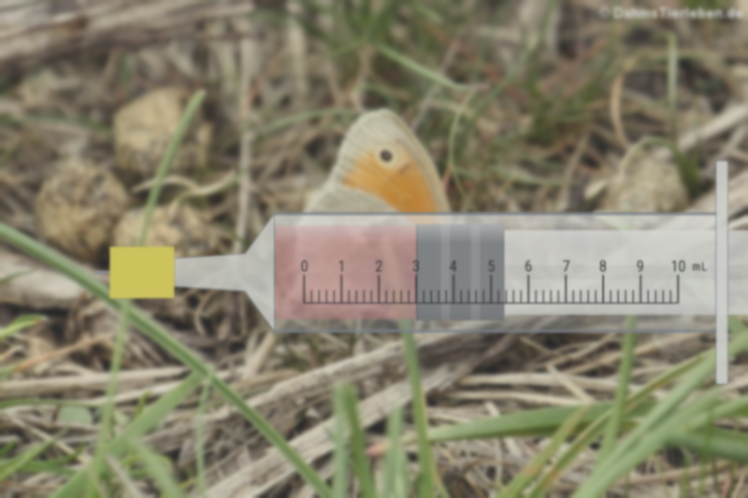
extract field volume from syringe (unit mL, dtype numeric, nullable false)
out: 3 mL
